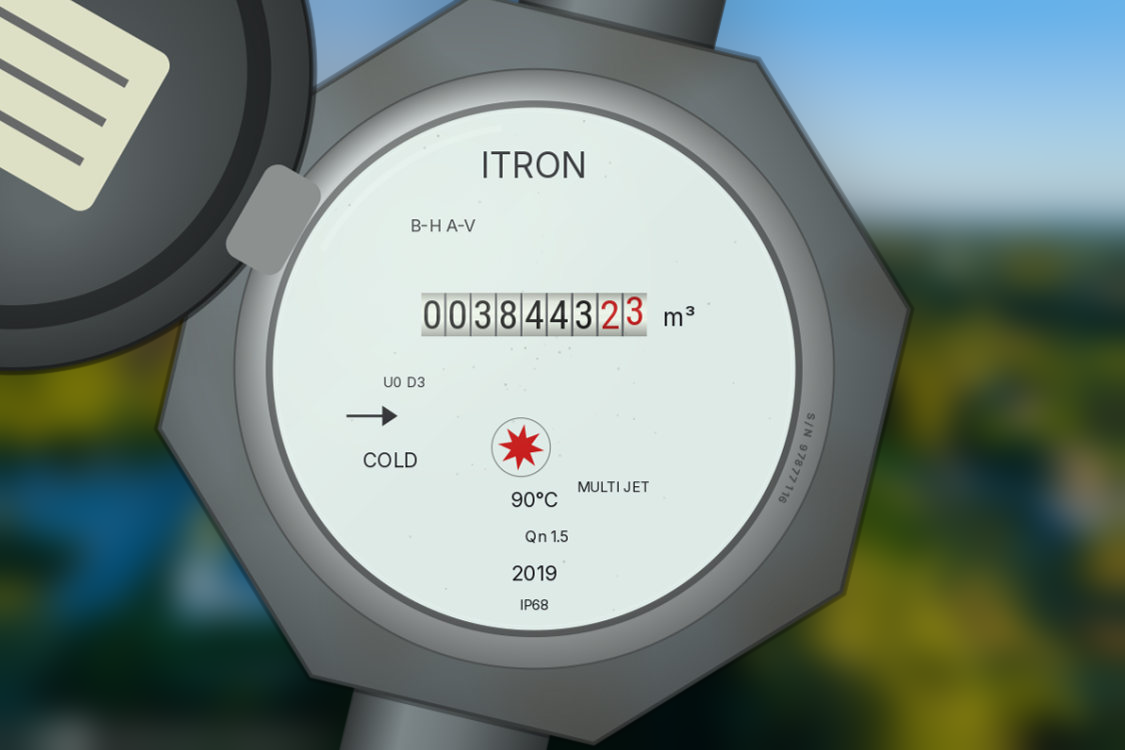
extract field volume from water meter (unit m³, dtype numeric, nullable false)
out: 38443.23 m³
